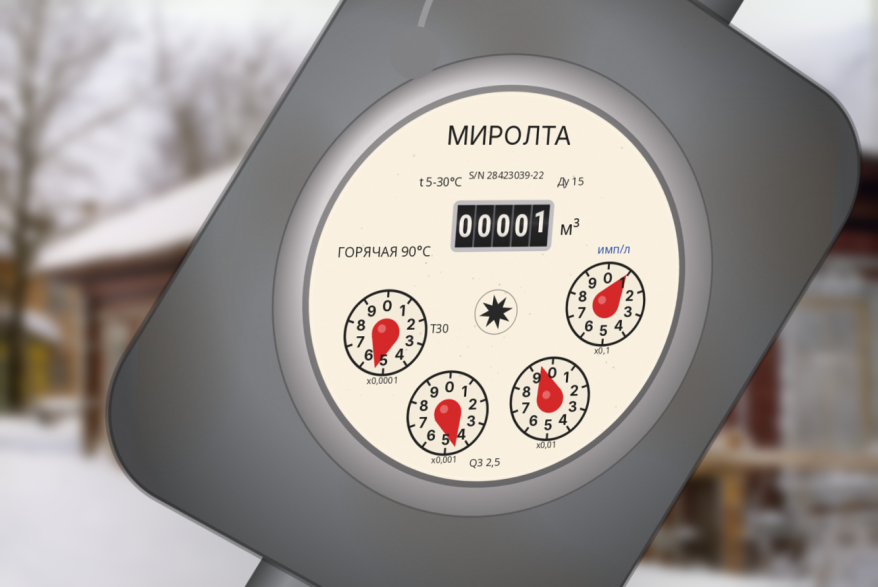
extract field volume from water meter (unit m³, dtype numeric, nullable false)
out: 1.0945 m³
